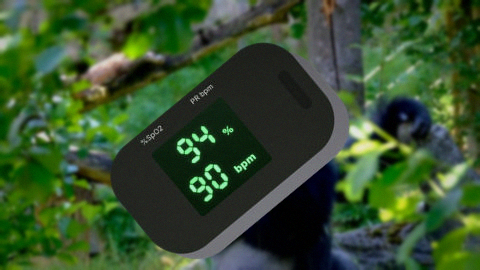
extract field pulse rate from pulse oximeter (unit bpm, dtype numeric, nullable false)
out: 90 bpm
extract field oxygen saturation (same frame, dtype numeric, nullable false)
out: 94 %
